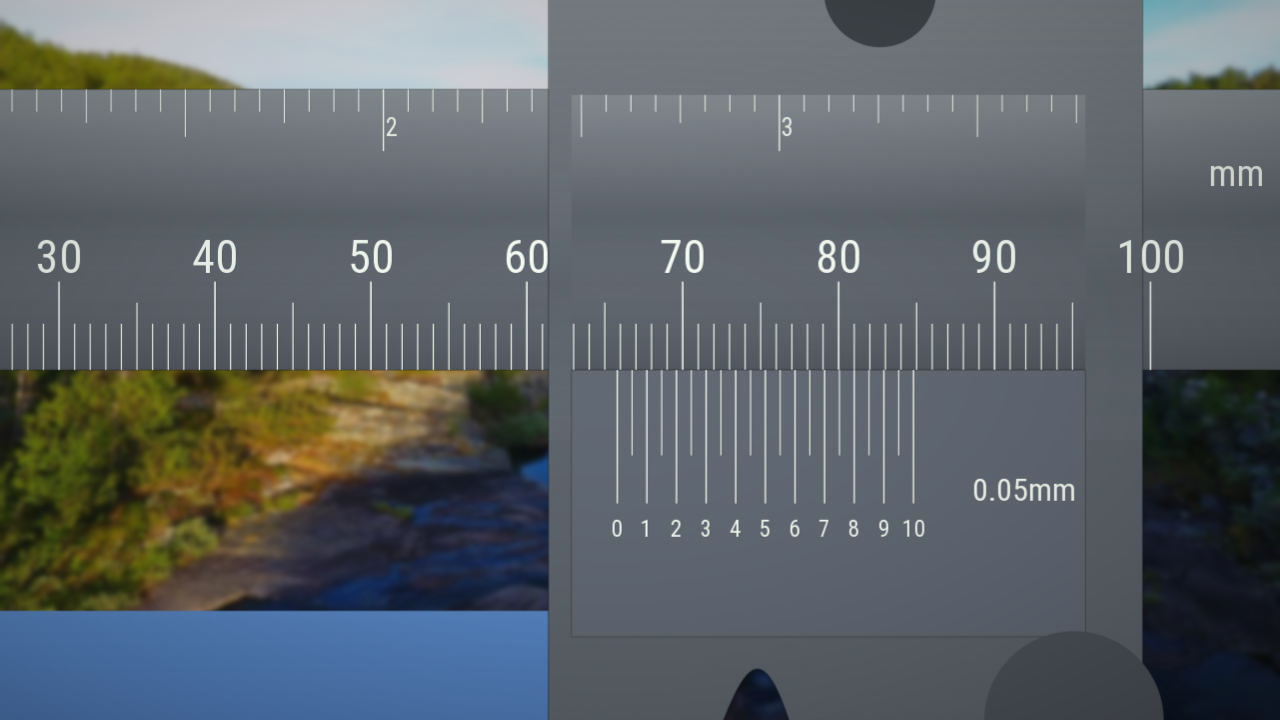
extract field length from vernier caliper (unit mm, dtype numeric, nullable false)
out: 65.8 mm
